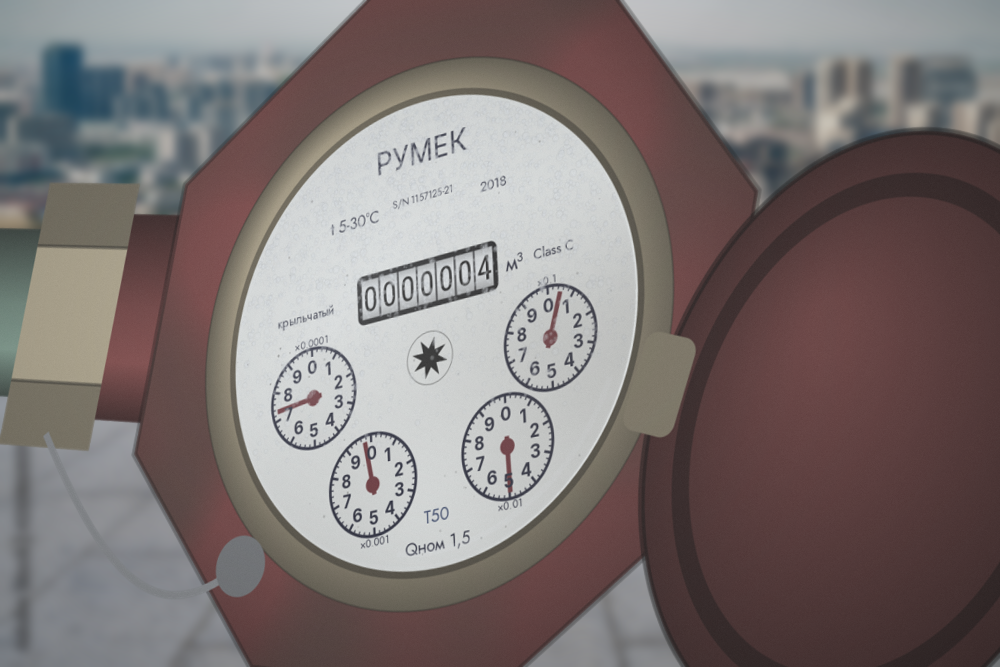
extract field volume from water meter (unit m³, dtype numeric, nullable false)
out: 4.0497 m³
